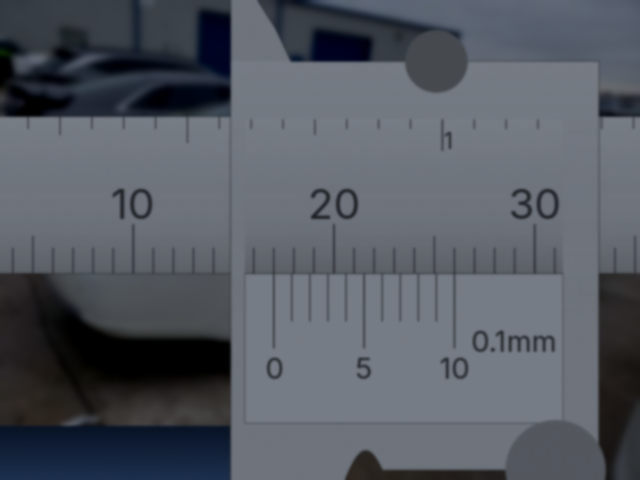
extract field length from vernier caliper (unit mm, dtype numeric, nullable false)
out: 17.0 mm
